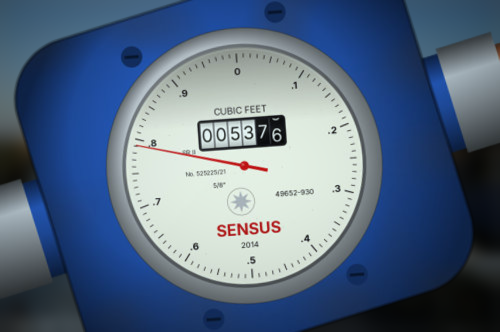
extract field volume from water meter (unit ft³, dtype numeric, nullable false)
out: 5375.79 ft³
